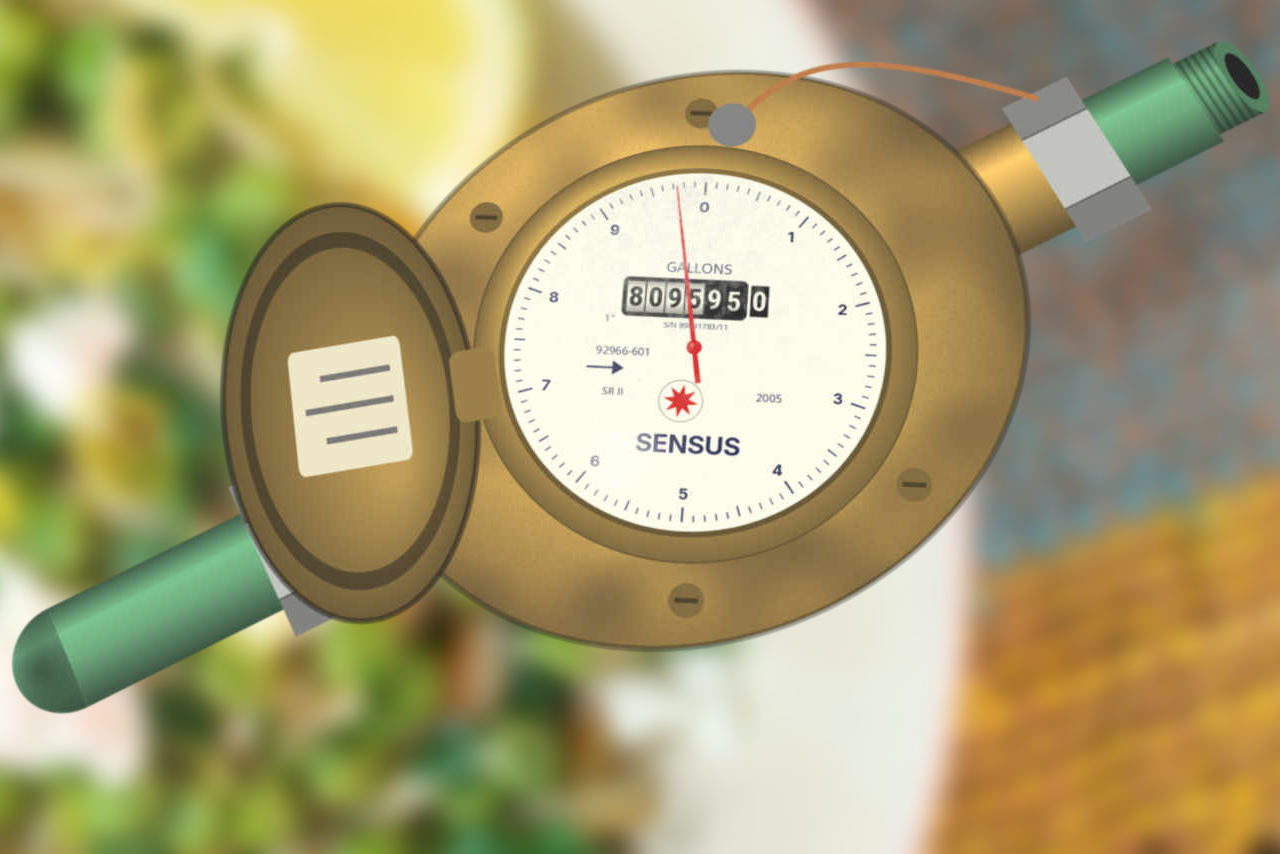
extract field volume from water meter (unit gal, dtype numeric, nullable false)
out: 8095949.7 gal
